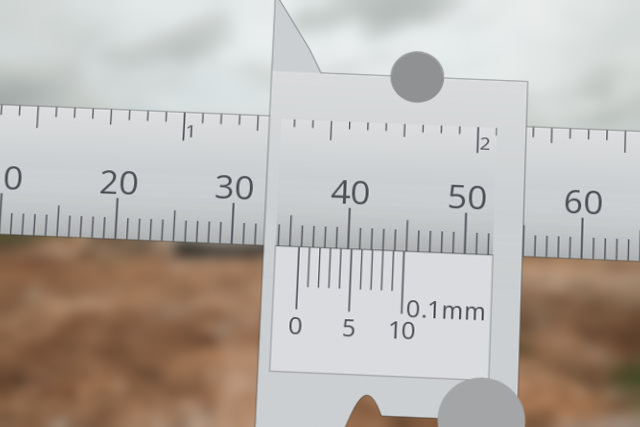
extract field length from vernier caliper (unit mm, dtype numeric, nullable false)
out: 35.8 mm
